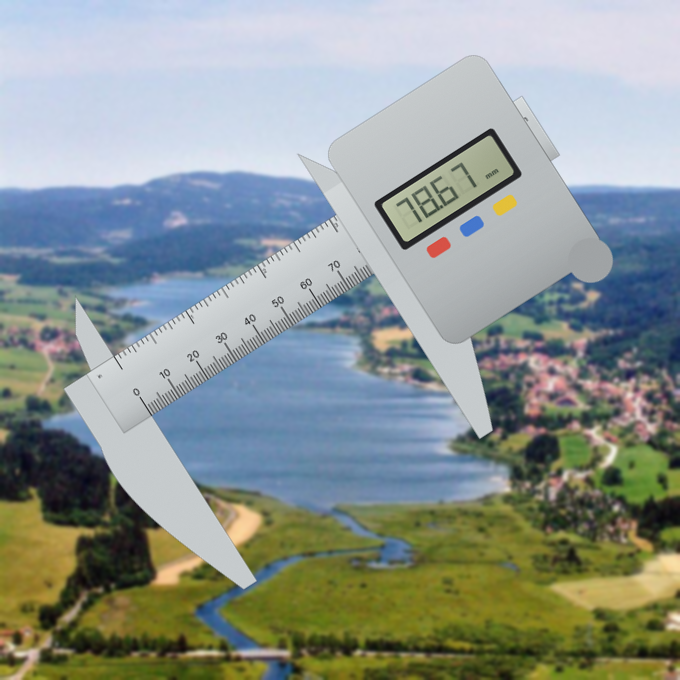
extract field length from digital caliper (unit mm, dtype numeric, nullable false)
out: 78.67 mm
